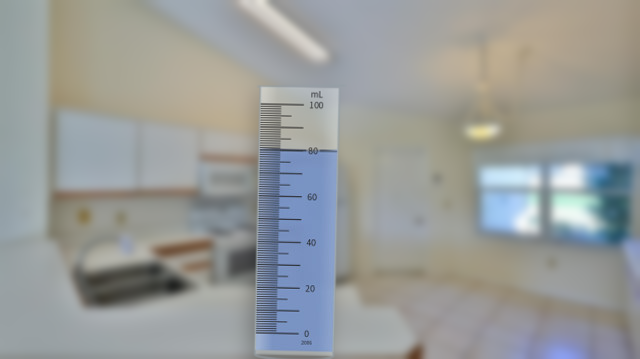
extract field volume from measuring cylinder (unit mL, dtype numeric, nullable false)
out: 80 mL
